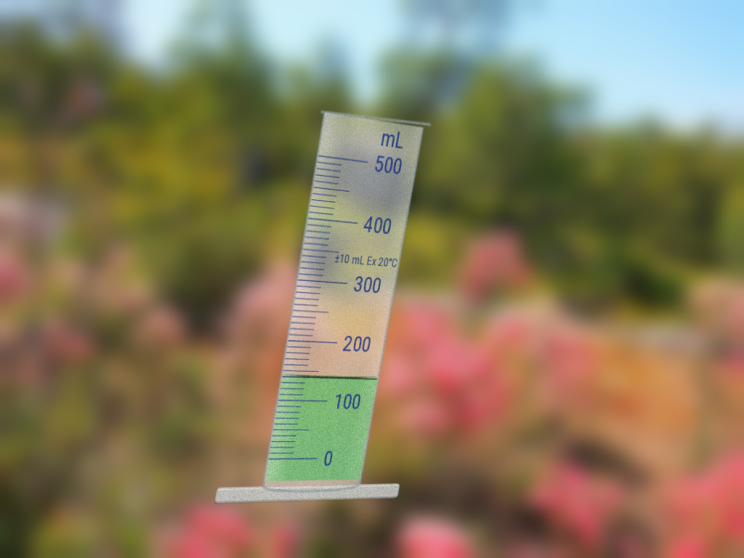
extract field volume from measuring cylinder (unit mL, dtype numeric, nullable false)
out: 140 mL
